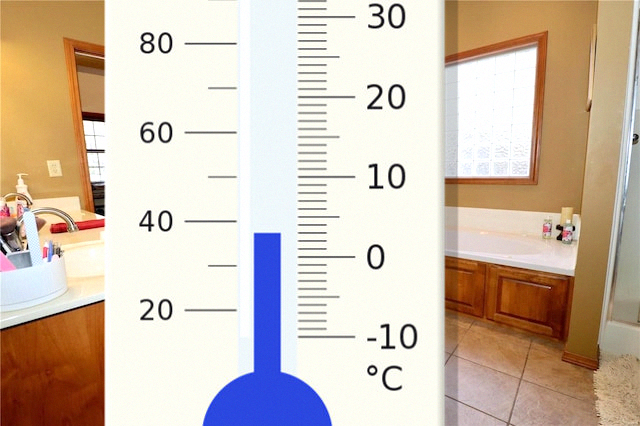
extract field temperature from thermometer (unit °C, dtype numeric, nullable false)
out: 3 °C
